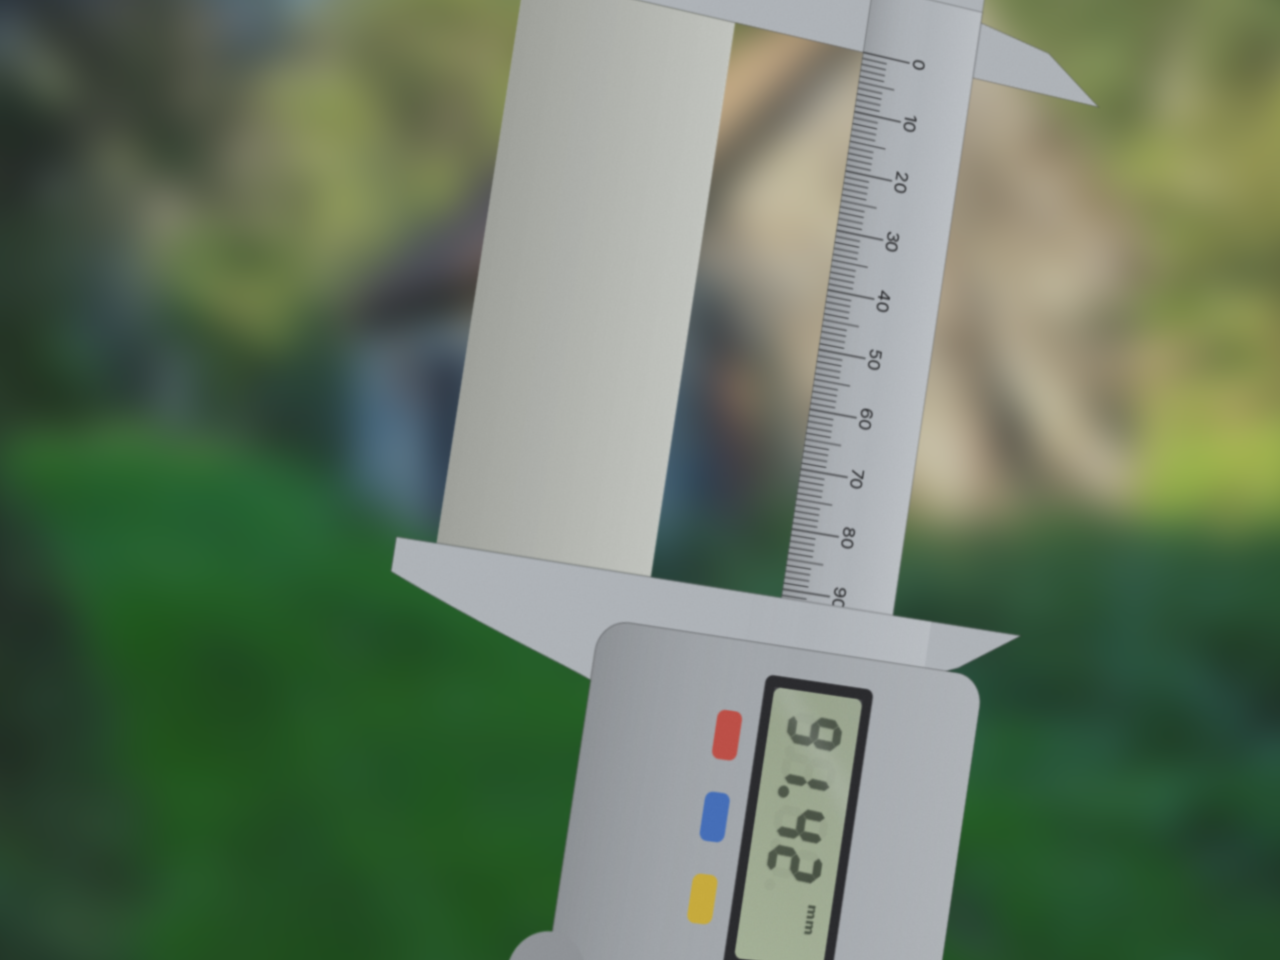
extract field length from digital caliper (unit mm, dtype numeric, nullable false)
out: 91.42 mm
